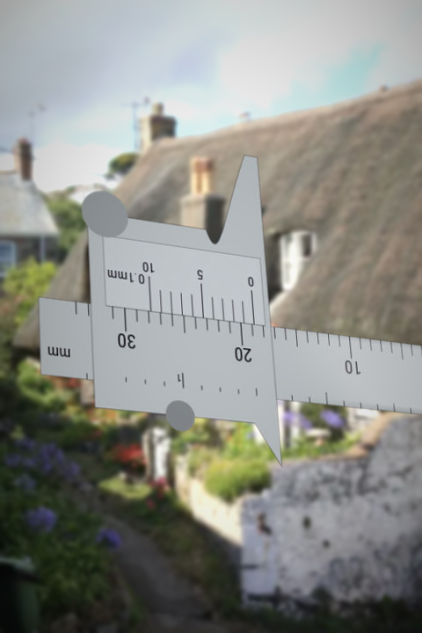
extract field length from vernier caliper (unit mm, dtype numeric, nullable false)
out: 18.8 mm
